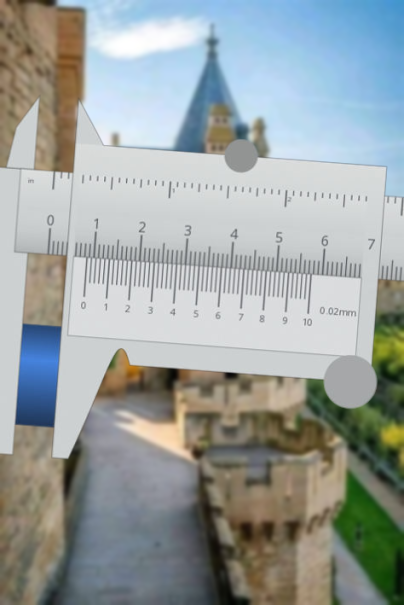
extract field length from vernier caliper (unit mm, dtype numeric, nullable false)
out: 8.5 mm
